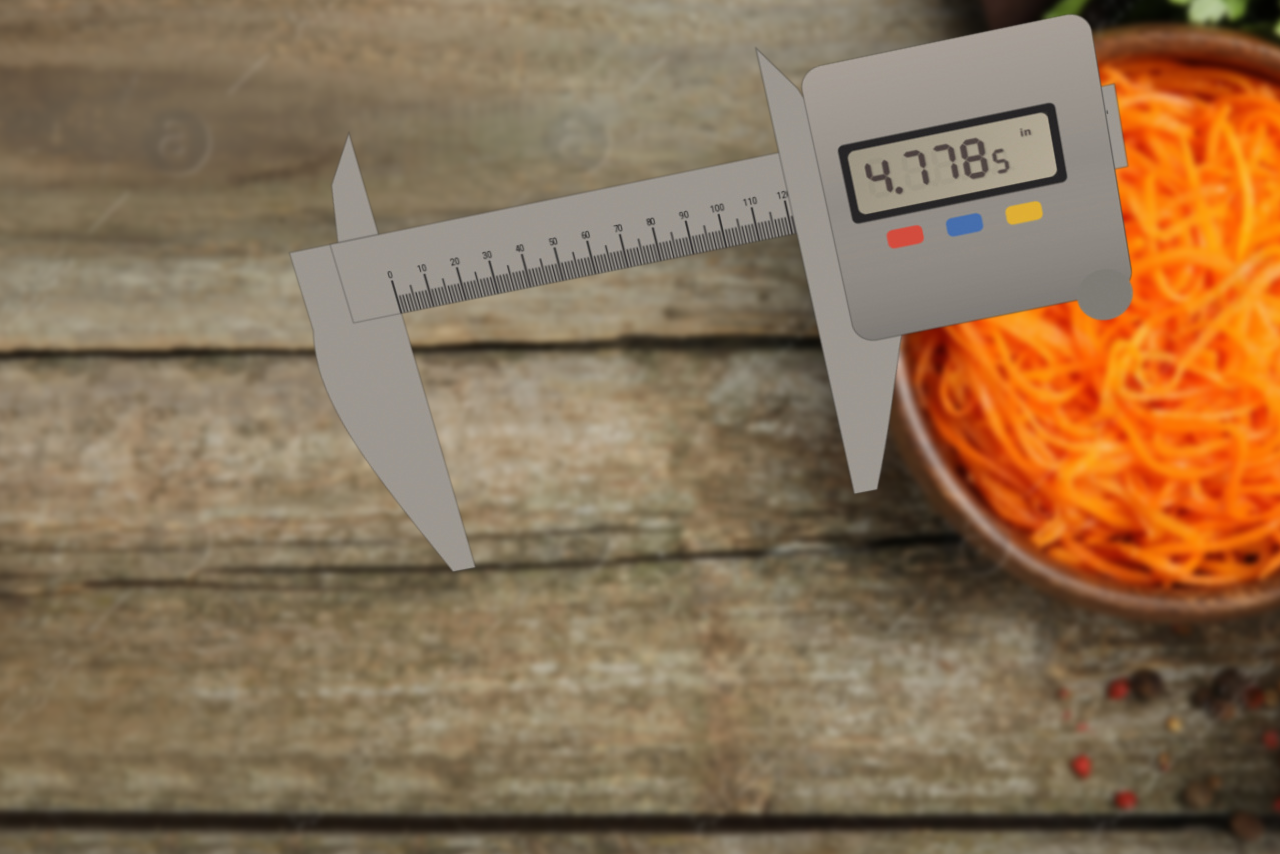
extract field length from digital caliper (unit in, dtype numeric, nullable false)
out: 4.7785 in
